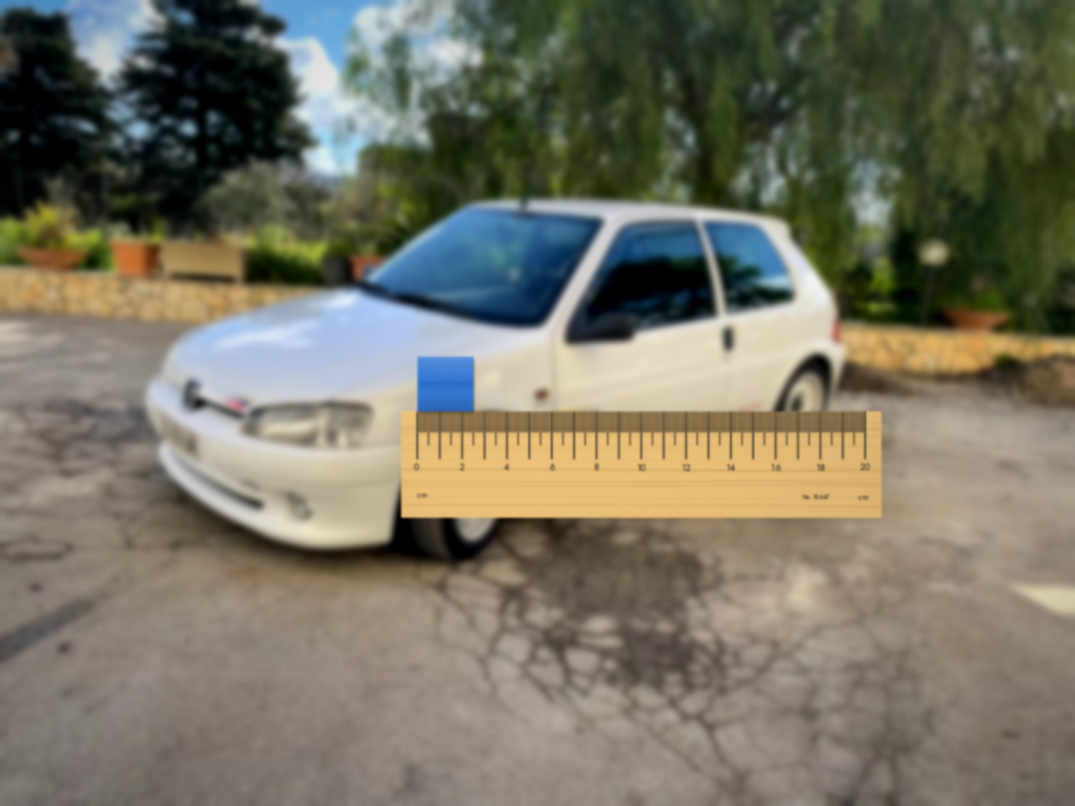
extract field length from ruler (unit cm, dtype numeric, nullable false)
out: 2.5 cm
